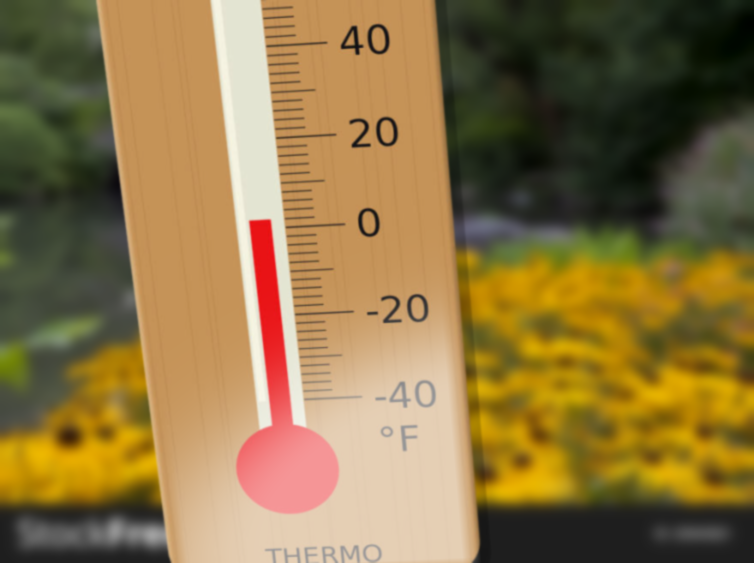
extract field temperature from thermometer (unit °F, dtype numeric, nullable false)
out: 2 °F
